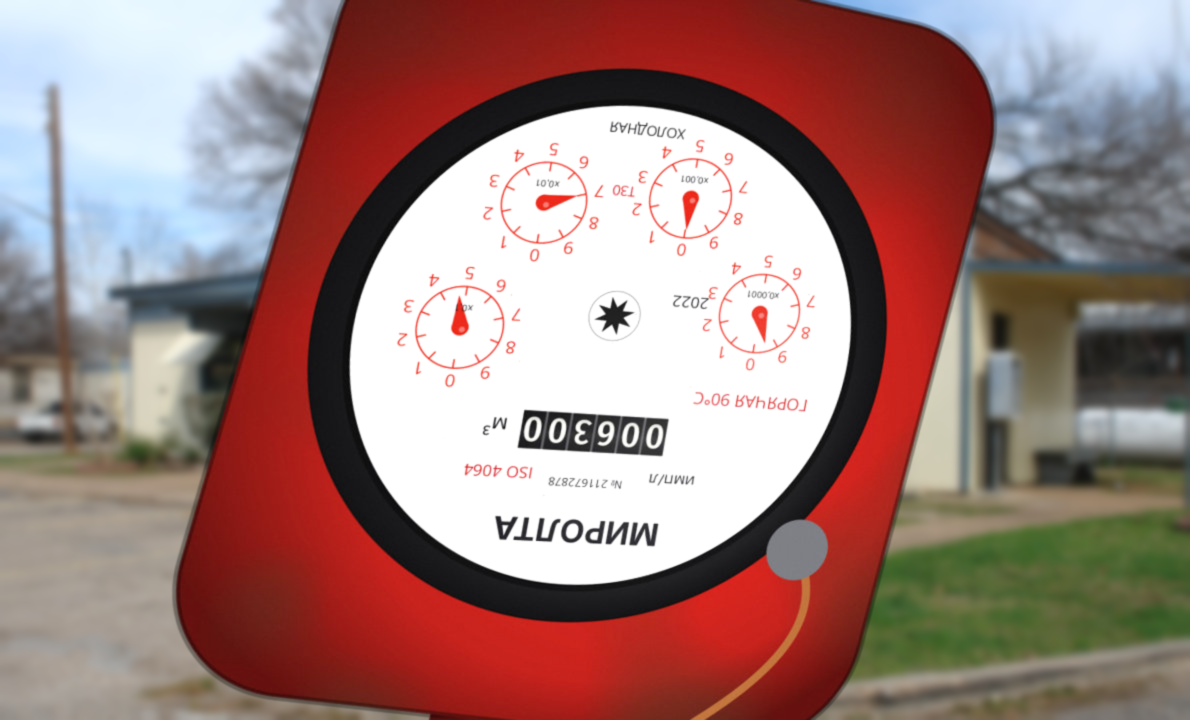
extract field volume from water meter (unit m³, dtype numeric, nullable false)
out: 6300.4699 m³
